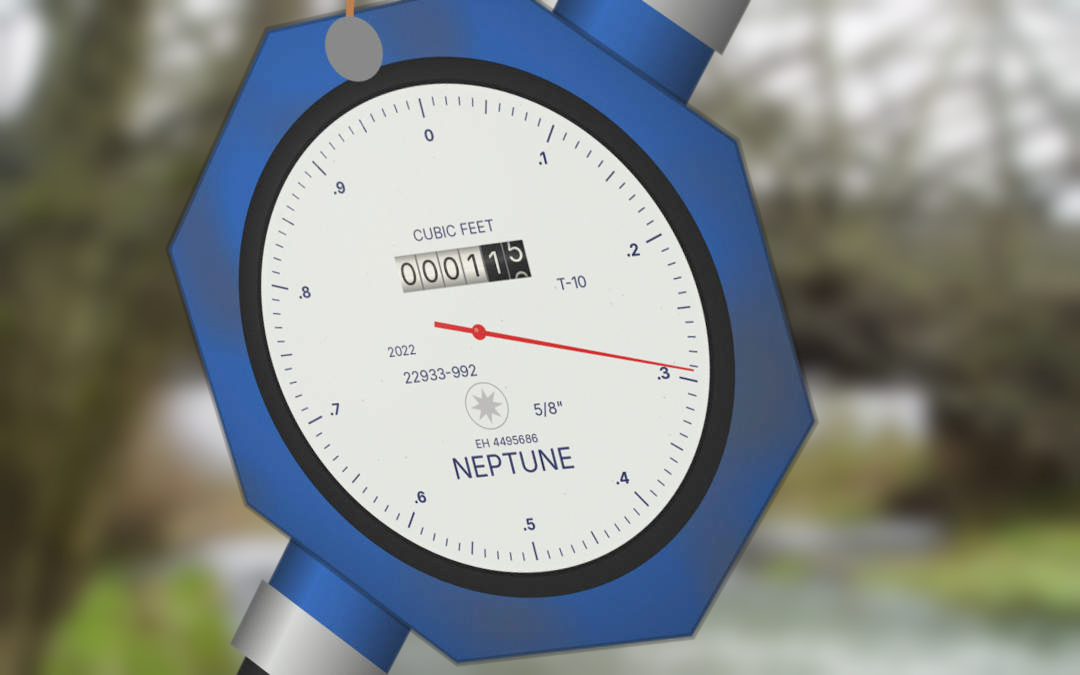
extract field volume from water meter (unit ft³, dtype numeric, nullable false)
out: 115.29 ft³
